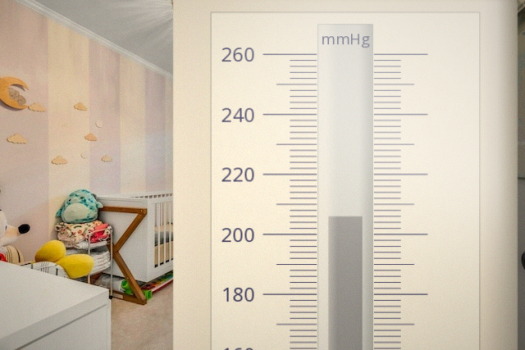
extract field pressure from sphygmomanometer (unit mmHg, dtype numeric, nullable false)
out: 206 mmHg
